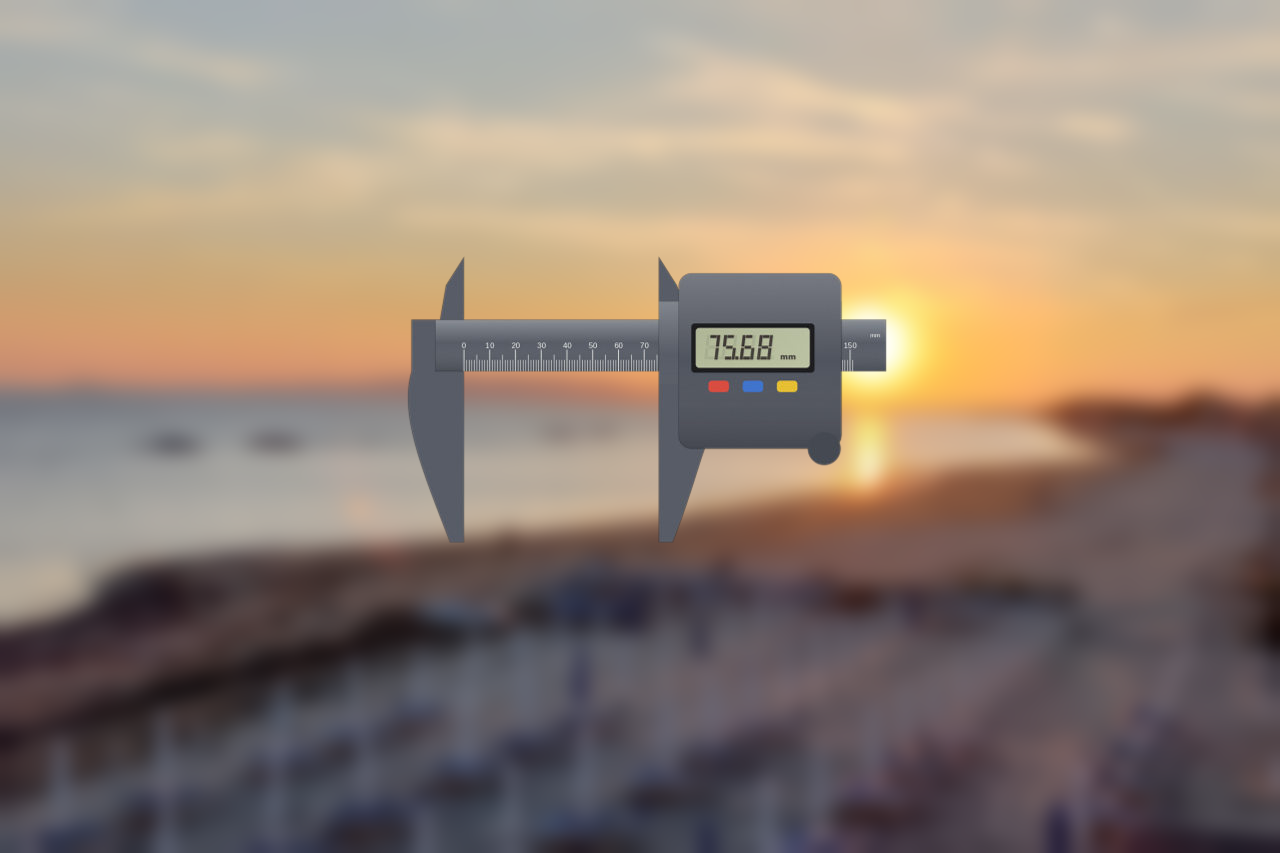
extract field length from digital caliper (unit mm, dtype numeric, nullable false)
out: 75.68 mm
